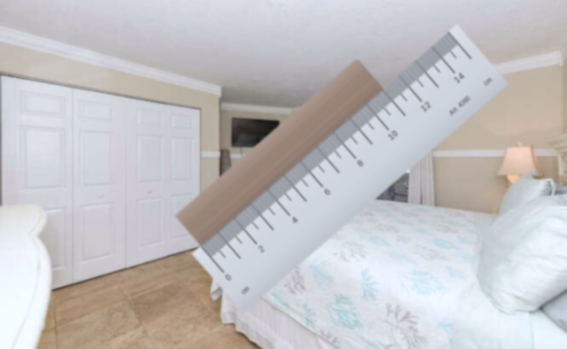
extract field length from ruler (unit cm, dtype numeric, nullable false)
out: 11 cm
